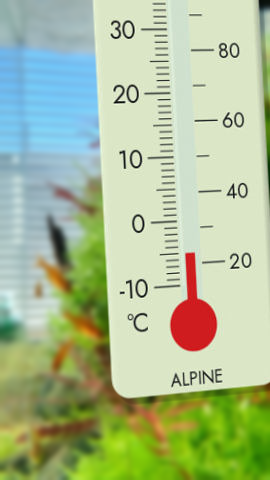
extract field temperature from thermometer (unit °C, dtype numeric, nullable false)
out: -5 °C
